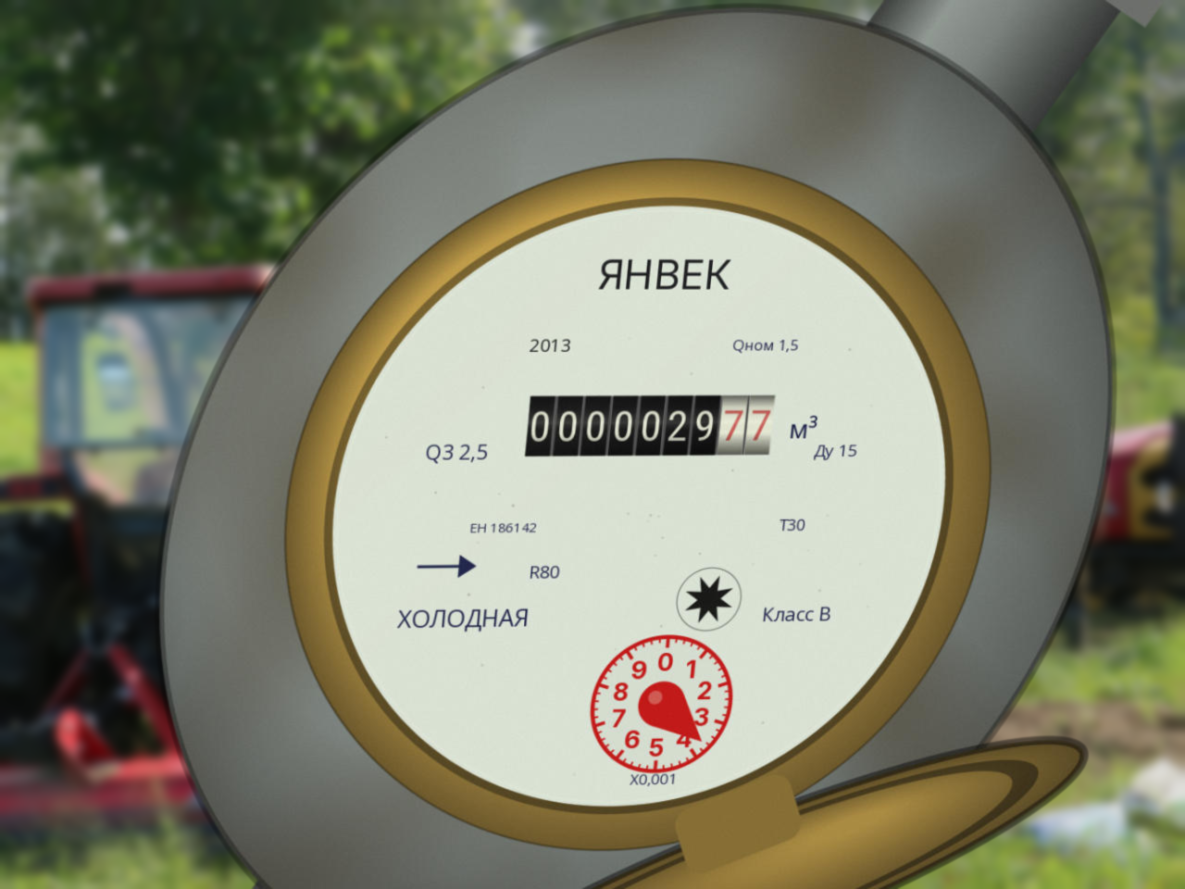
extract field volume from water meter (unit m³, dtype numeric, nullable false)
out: 29.773 m³
